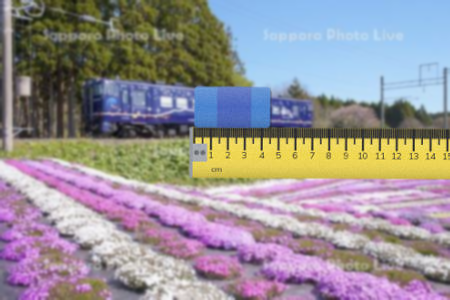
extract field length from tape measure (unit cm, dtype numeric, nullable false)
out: 4.5 cm
